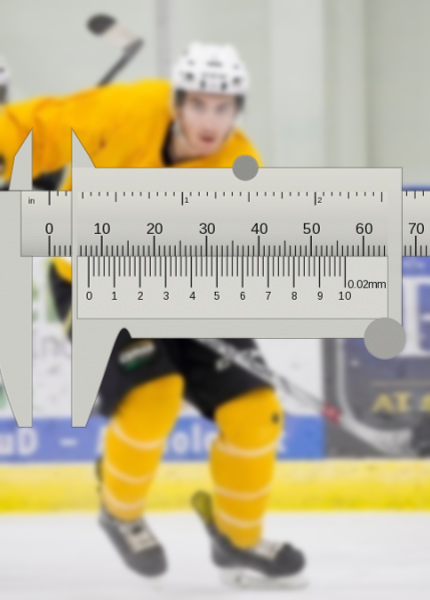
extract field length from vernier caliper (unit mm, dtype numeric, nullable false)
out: 7.5 mm
